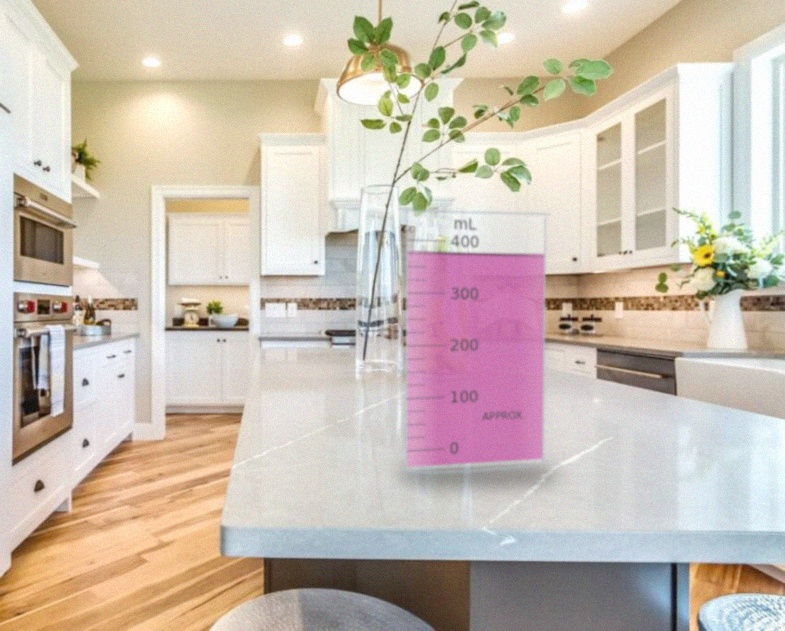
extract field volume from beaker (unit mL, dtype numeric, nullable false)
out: 375 mL
